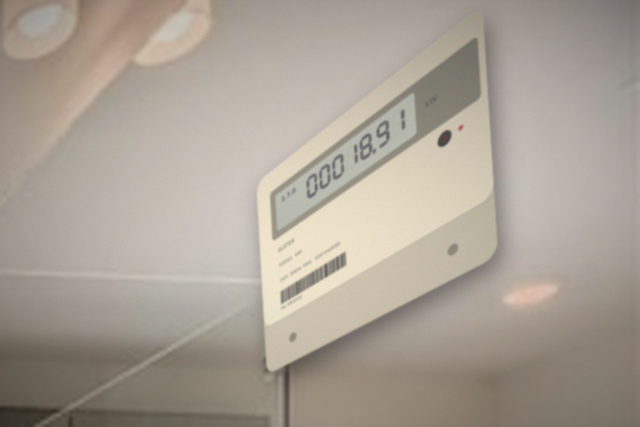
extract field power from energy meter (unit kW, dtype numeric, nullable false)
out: 18.91 kW
